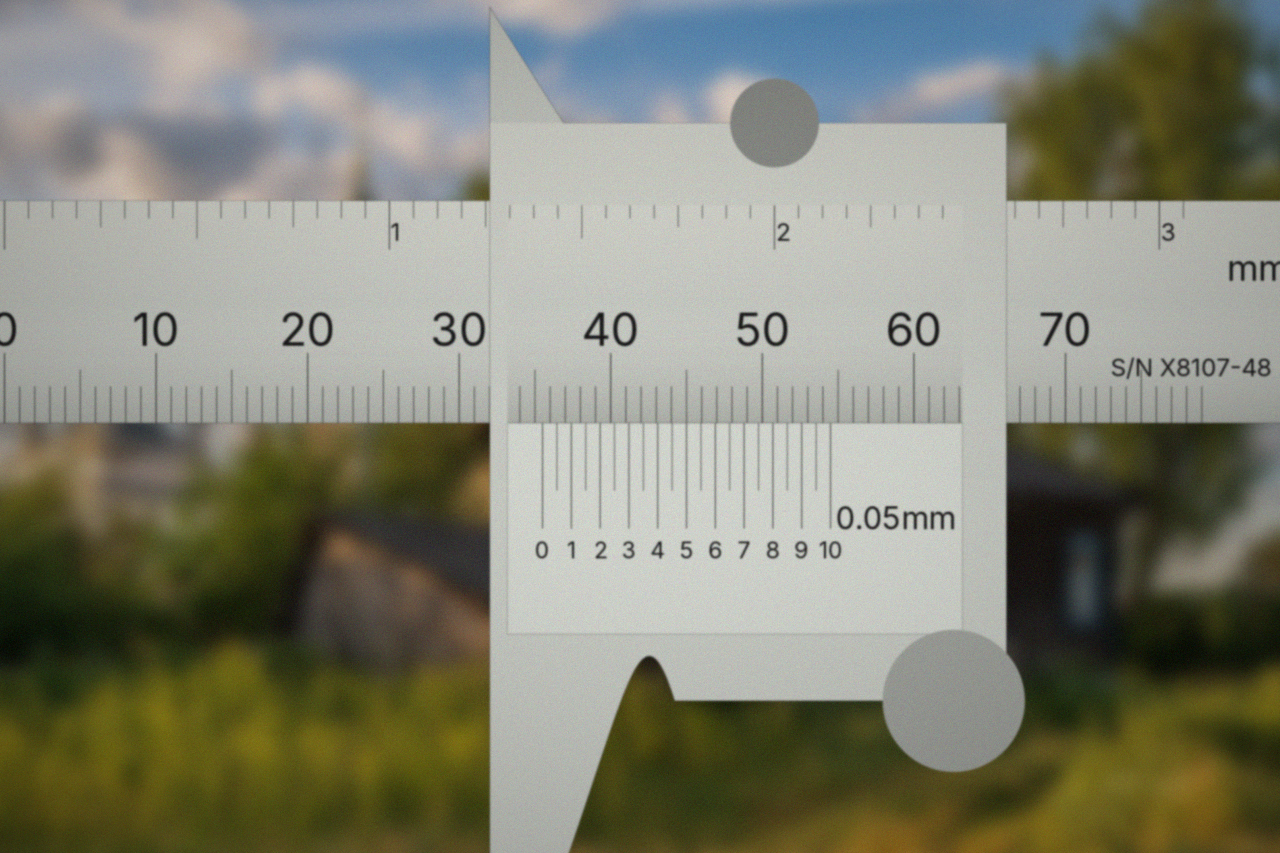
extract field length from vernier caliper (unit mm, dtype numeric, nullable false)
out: 35.5 mm
